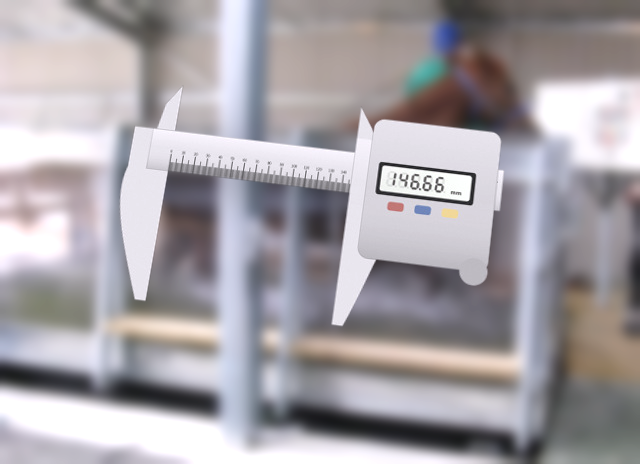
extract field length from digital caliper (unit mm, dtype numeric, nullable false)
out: 146.66 mm
